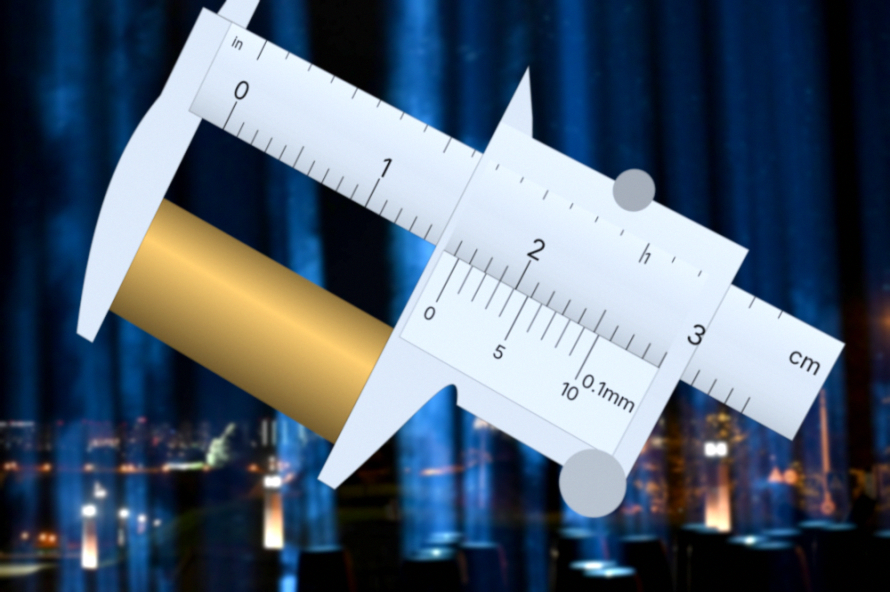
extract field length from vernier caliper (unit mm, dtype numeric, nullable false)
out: 16.3 mm
